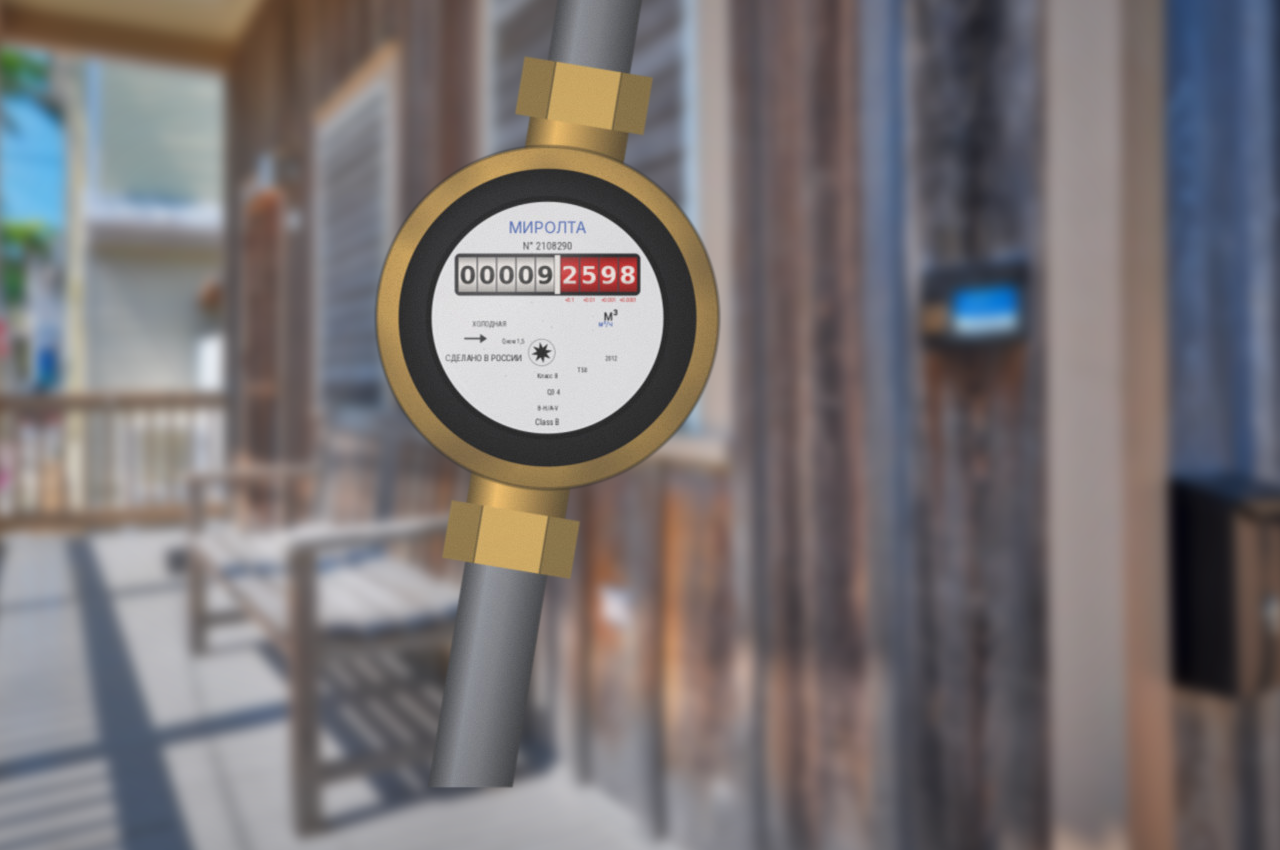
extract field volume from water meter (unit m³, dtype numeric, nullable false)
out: 9.2598 m³
